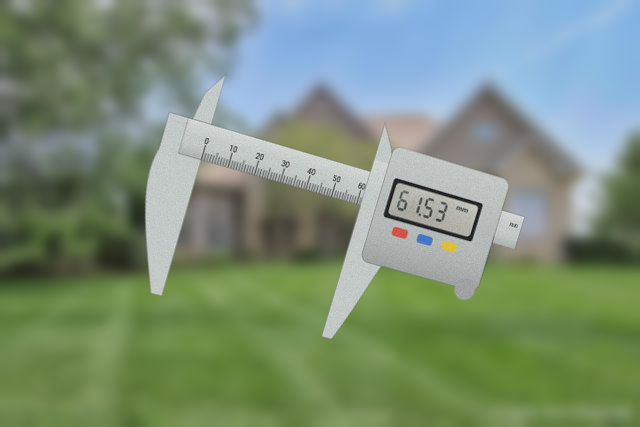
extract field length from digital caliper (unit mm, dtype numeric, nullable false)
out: 61.53 mm
